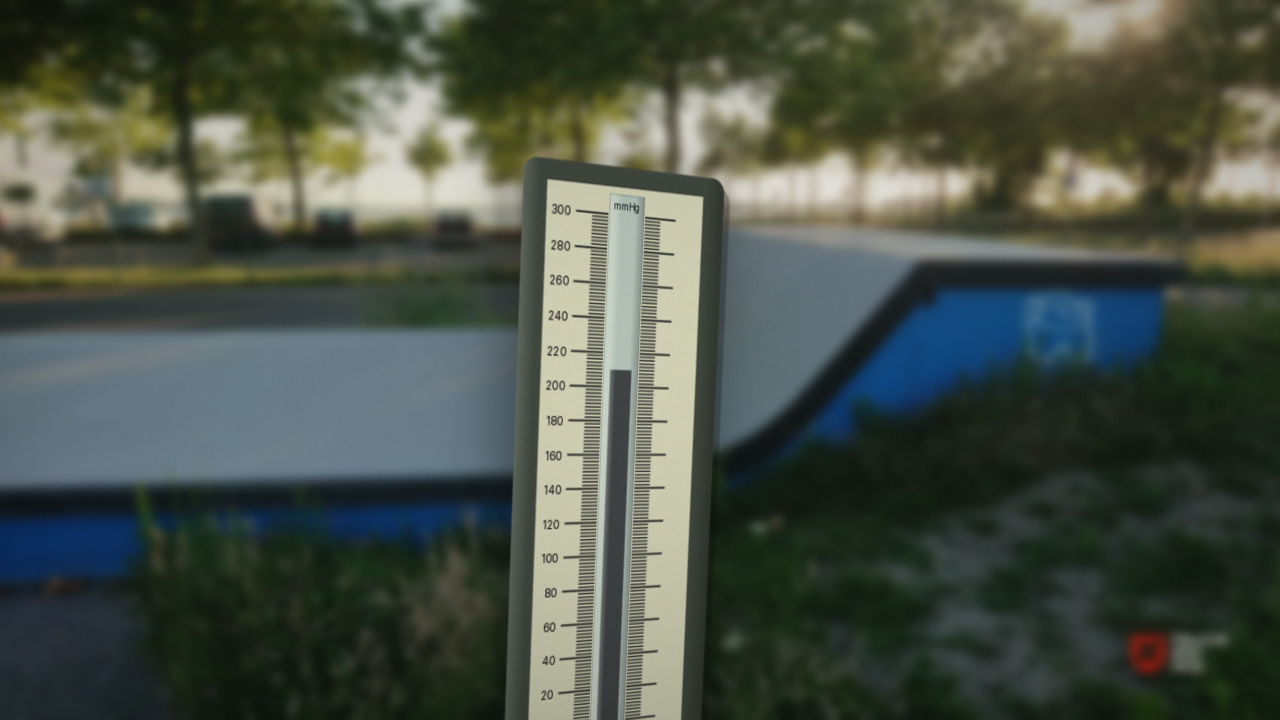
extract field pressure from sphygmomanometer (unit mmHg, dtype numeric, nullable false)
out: 210 mmHg
